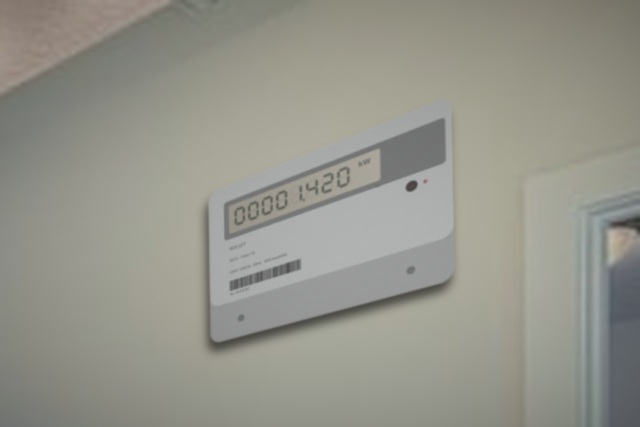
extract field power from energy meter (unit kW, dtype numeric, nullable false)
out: 1.420 kW
